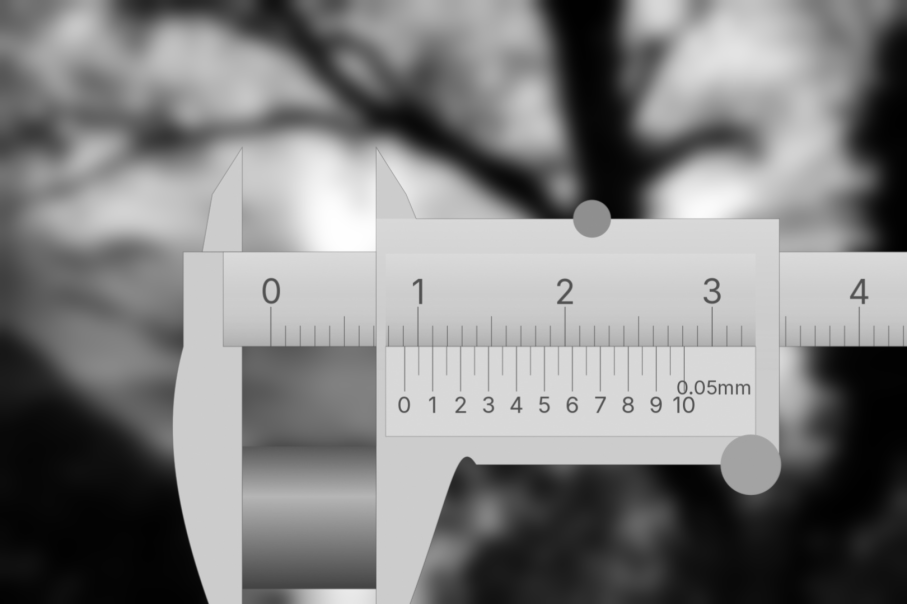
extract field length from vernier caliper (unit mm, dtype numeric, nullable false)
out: 9.1 mm
